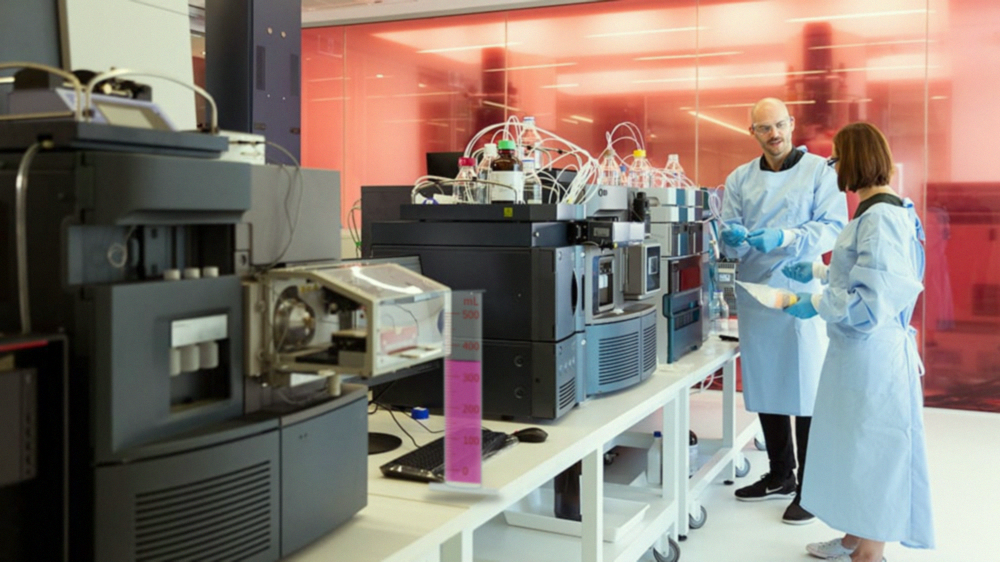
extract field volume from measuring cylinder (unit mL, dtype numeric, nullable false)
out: 350 mL
